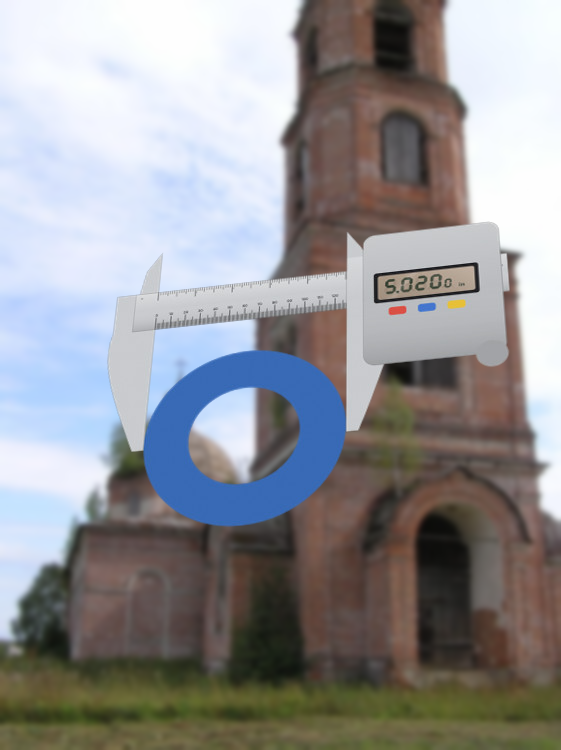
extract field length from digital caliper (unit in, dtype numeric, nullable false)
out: 5.0200 in
